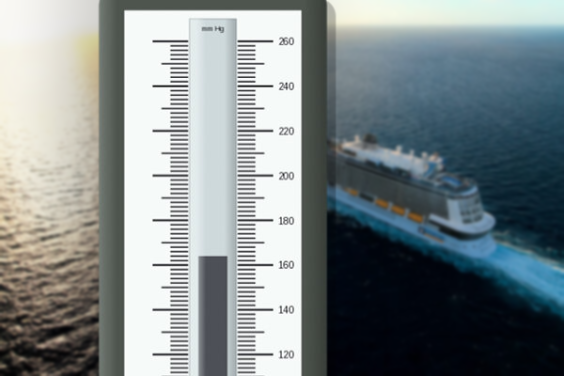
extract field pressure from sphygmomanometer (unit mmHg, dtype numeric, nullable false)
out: 164 mmHg
